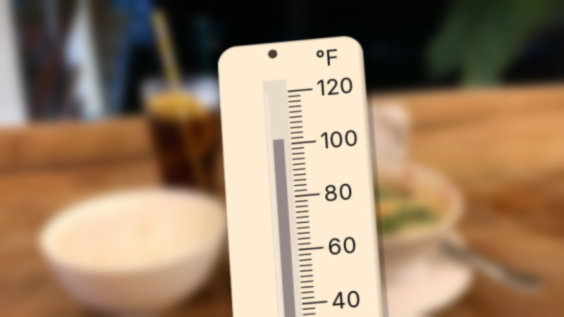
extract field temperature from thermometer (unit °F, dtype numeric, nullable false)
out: 102 °F
